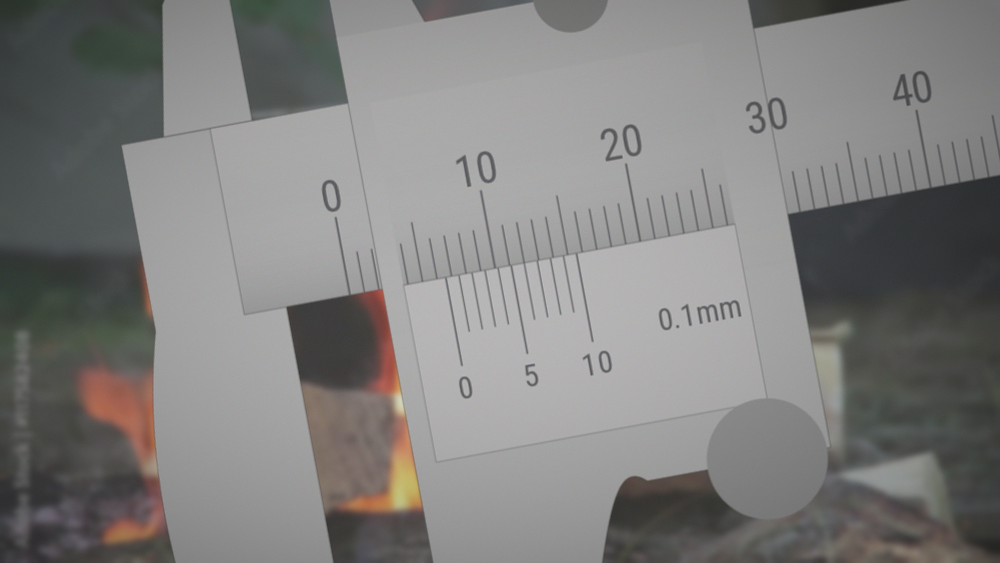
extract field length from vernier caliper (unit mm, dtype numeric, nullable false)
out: 6.6 mm
